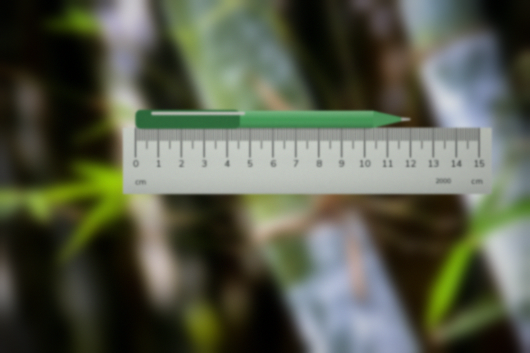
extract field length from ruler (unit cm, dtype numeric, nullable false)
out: 12 cm
